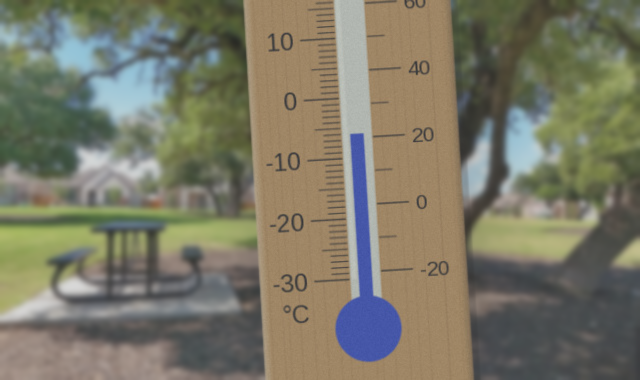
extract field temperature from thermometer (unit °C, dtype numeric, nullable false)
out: -6 °C
